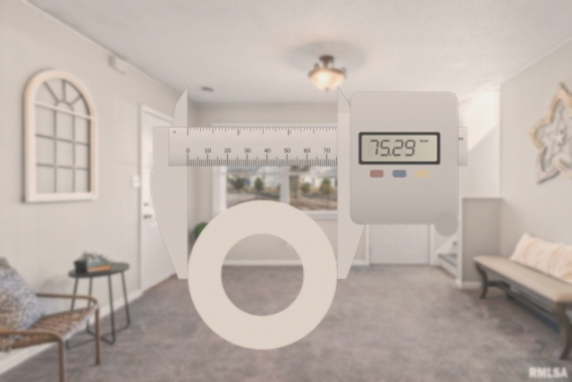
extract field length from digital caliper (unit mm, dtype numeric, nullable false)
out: 75.29 mm
